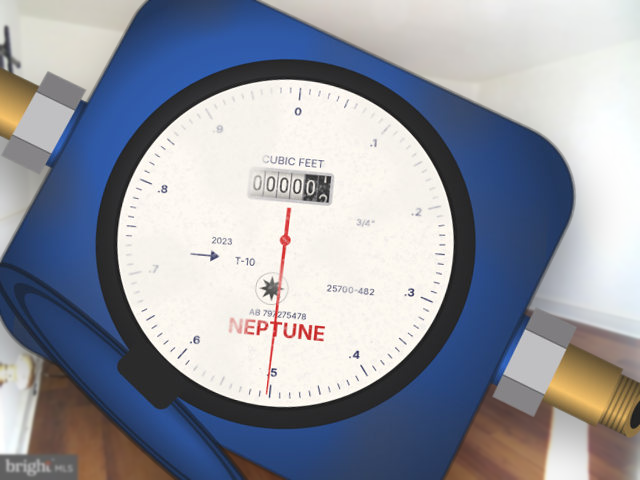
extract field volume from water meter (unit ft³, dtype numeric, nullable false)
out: 1.50 ft³
